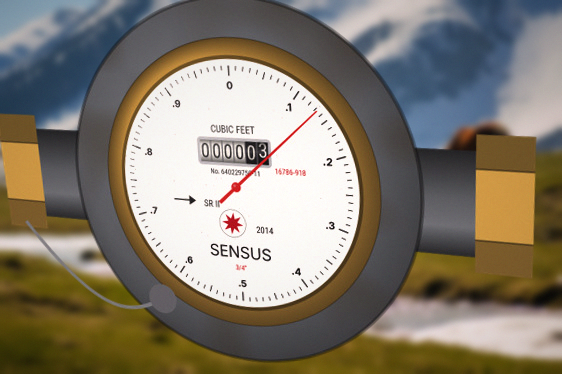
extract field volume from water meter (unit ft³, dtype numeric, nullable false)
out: 3.13 ft³
